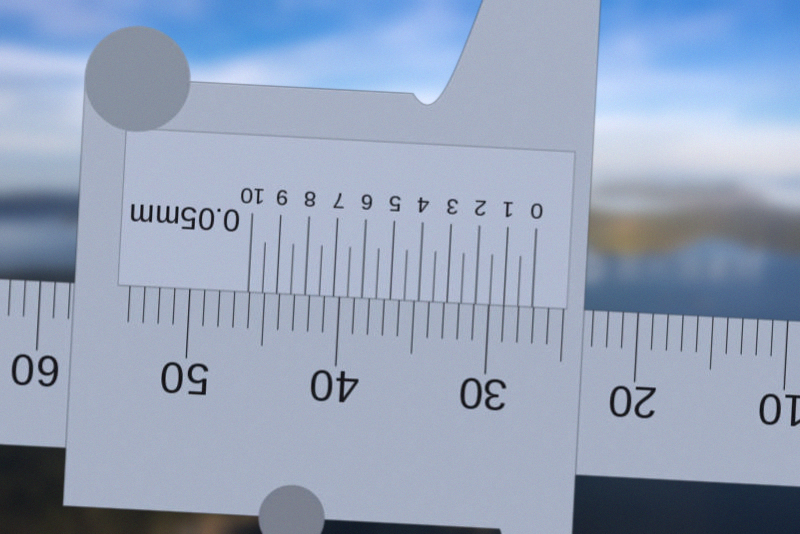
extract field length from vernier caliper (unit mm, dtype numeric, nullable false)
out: 27.1 mm
